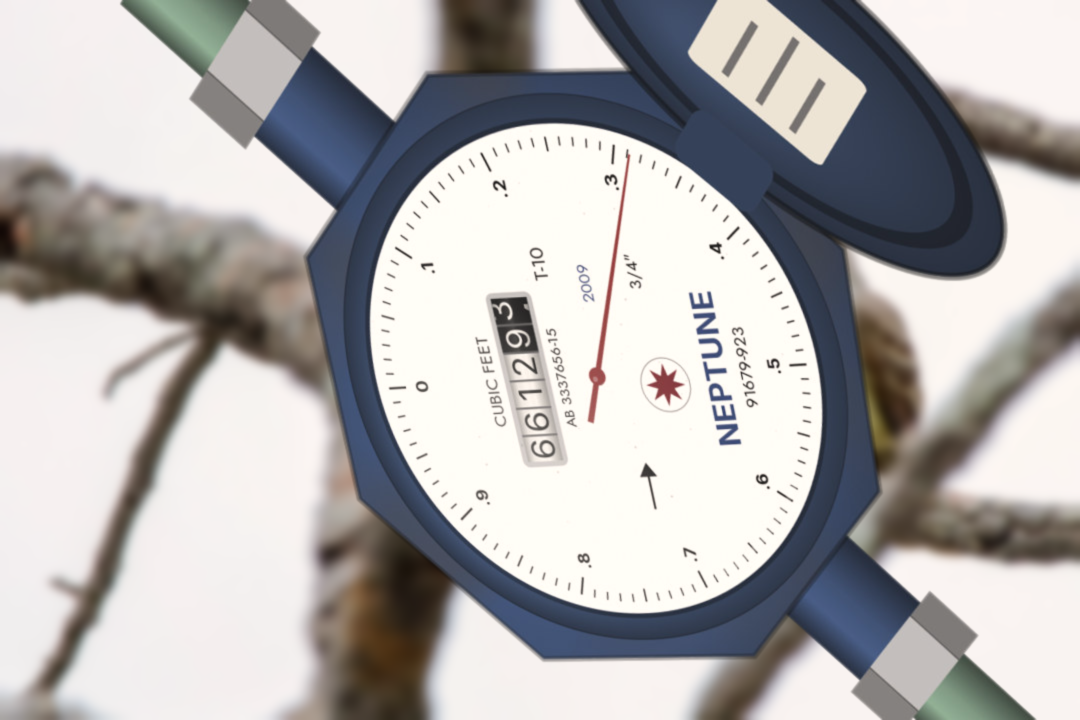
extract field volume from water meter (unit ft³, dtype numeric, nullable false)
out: 661293.31 ft³
